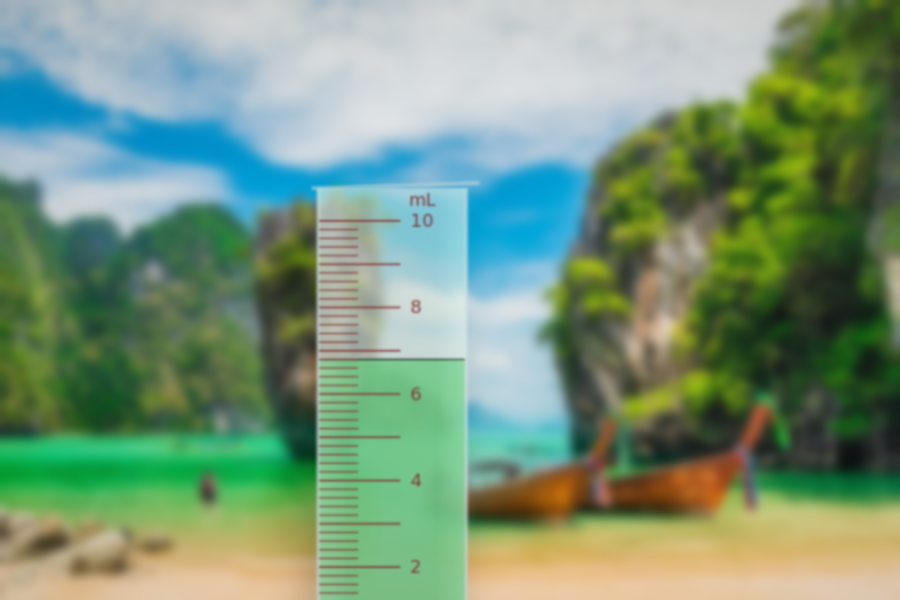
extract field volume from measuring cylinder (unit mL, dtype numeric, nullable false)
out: 6.8 mL
